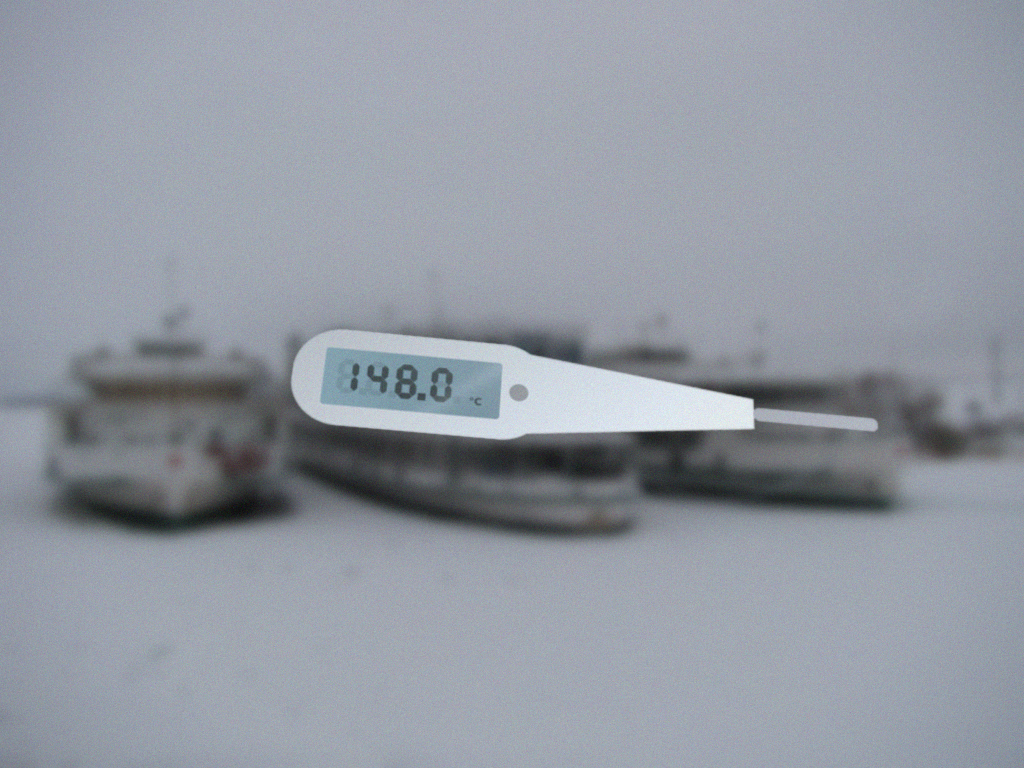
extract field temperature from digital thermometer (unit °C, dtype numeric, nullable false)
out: 148.0 °C
